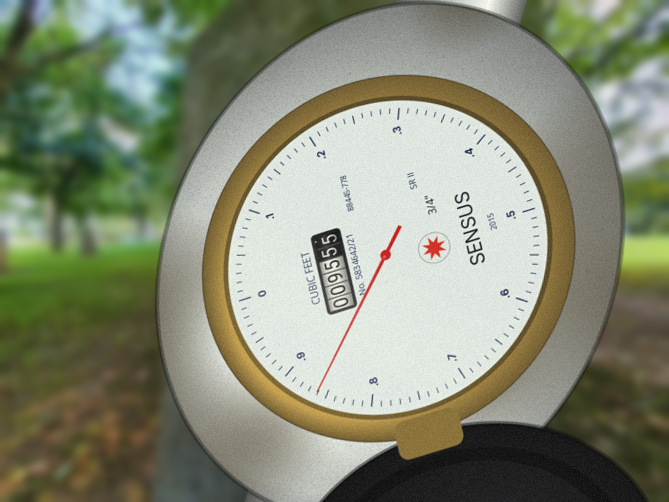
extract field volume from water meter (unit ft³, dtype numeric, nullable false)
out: 9554.86 ft³
